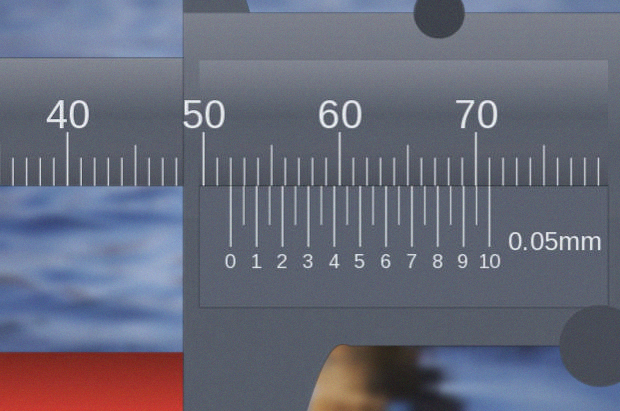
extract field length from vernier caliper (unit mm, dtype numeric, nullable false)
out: 52.0 mm
